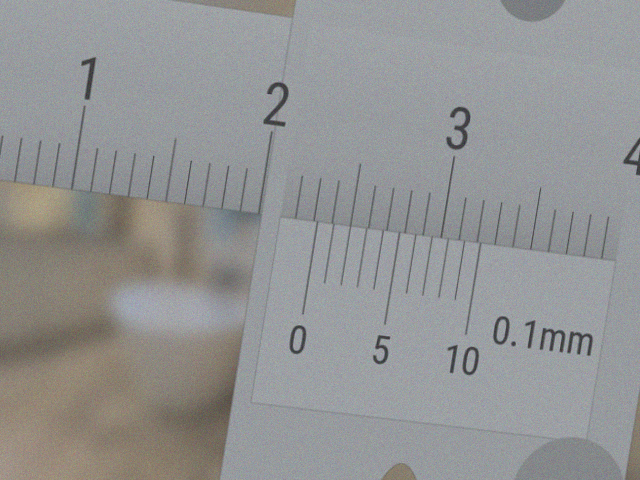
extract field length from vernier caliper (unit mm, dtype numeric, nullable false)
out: 23.2 mm
